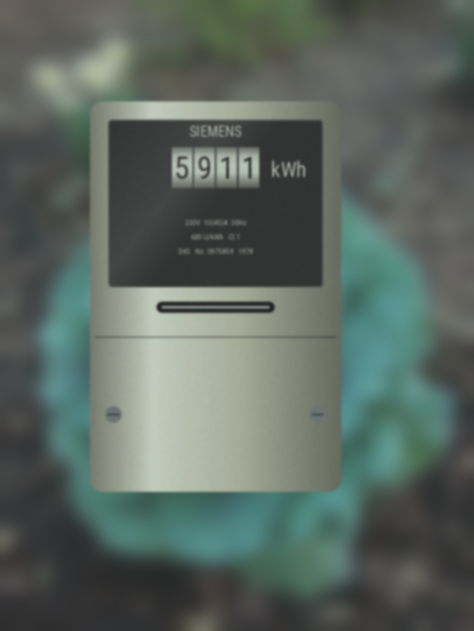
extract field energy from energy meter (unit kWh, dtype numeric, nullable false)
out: 5911 kWh
